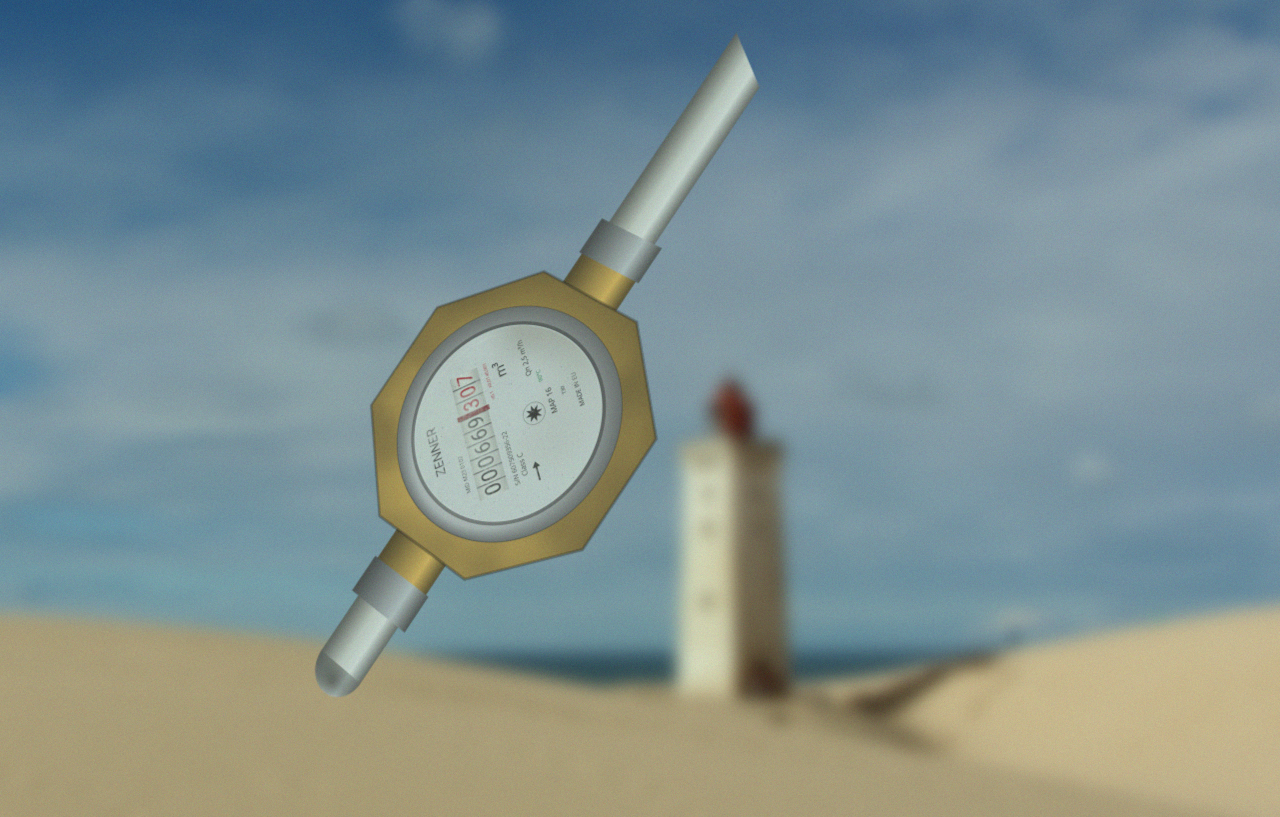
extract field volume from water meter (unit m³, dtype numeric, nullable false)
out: 669.307 m³
